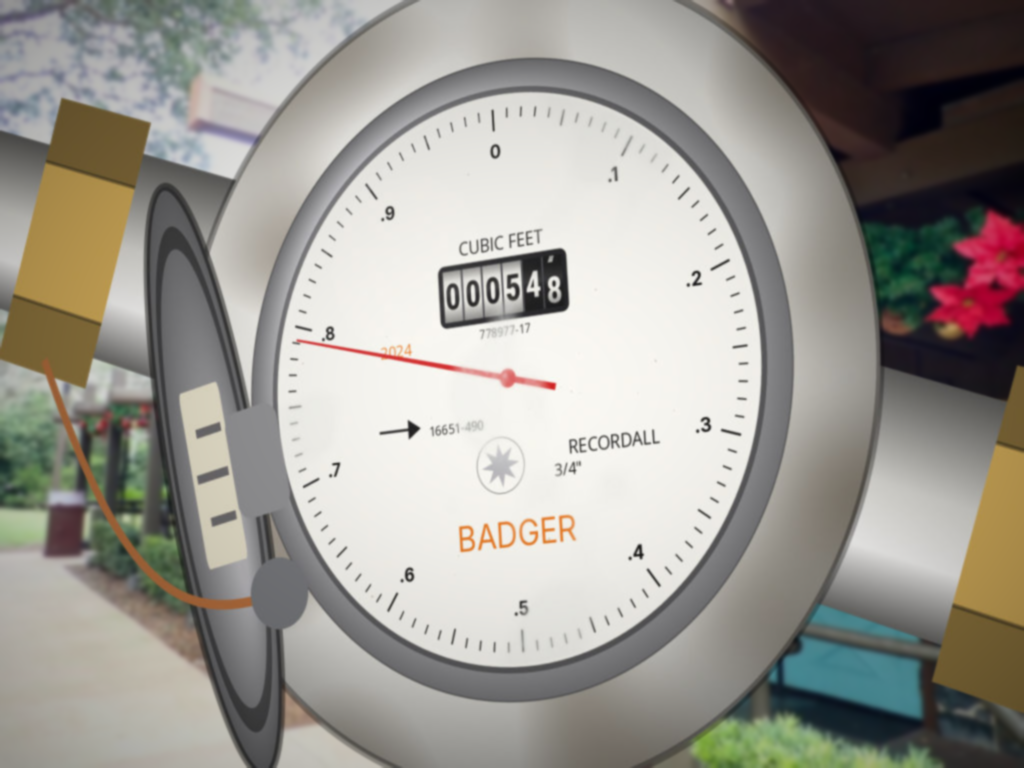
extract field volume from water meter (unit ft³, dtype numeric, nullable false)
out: 547.79 ft³
